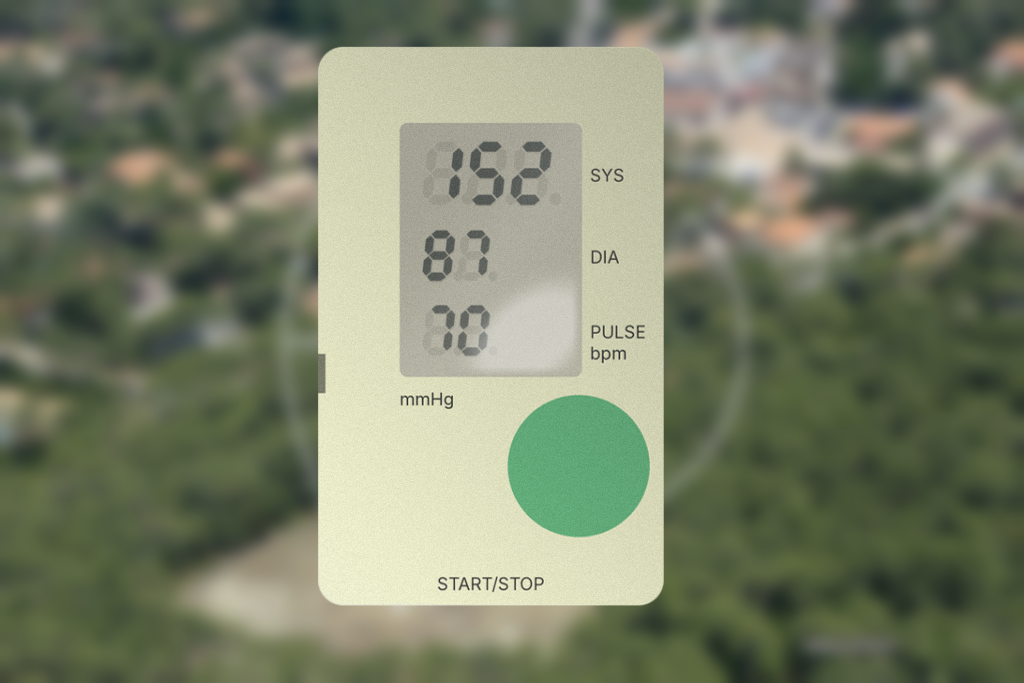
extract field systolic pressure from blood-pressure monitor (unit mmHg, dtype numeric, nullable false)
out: 152 mmHg
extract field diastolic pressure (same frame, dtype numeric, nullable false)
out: 87 mmHg
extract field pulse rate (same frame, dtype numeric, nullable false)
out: 70 bpm
